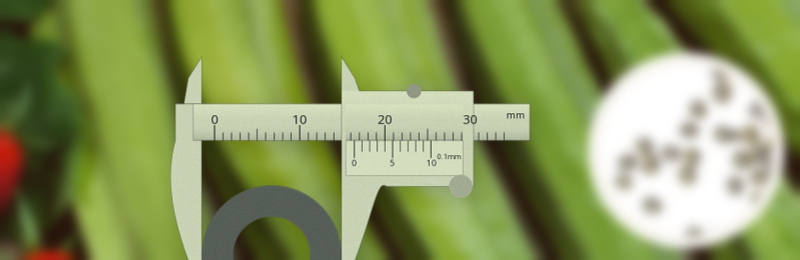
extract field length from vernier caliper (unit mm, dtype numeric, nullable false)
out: 16.4 mm
